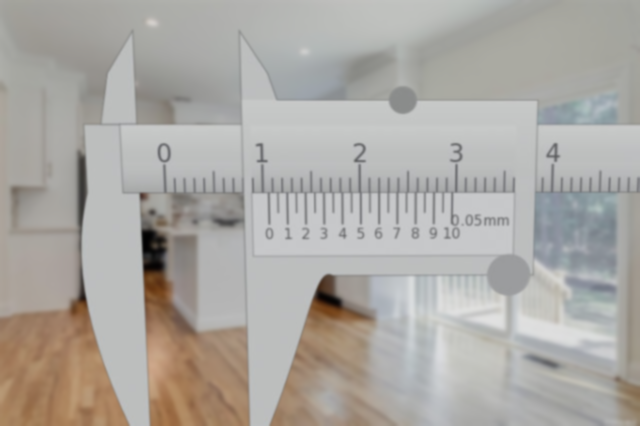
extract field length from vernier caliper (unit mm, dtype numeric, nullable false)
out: 10.6 mm
